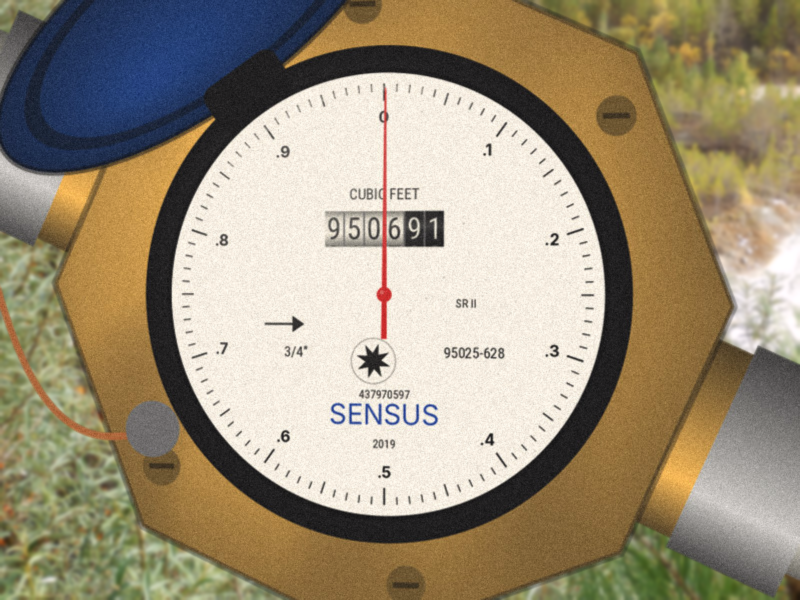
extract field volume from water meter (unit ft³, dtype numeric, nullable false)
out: 950691.00 ft³
